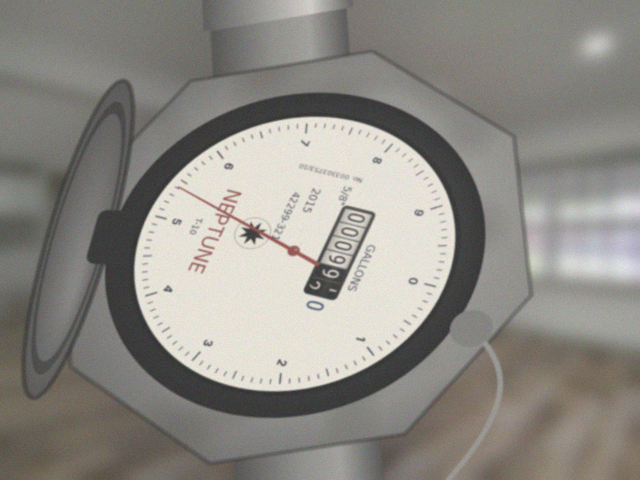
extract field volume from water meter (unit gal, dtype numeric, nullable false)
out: 9915.4 gal
